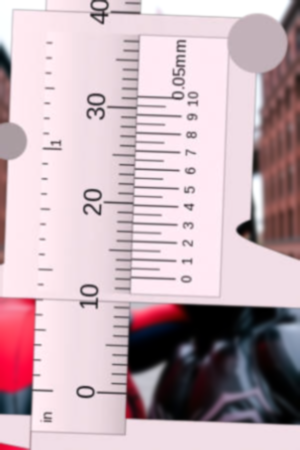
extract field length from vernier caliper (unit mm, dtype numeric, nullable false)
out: 12.2 mm
